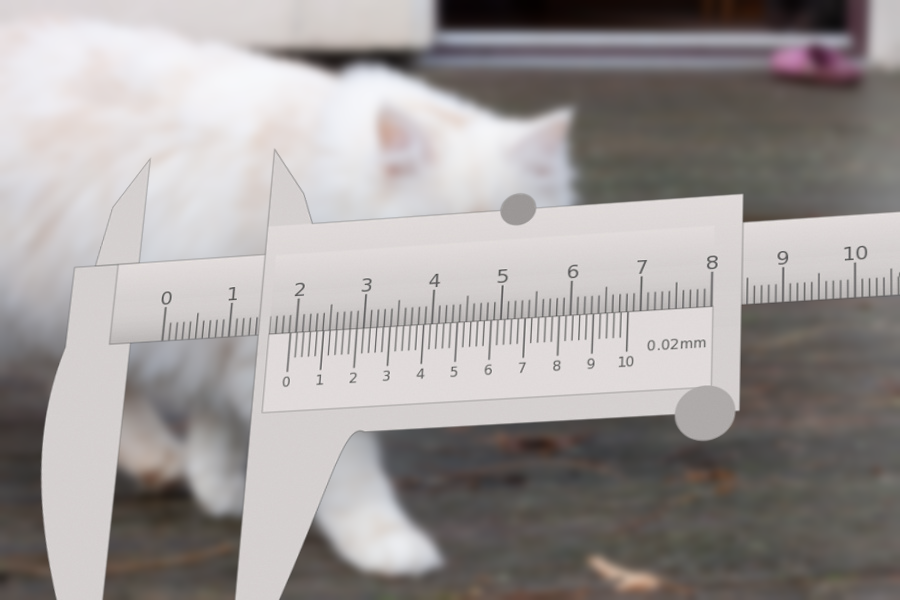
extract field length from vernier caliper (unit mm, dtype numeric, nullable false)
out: 19.2 mm
